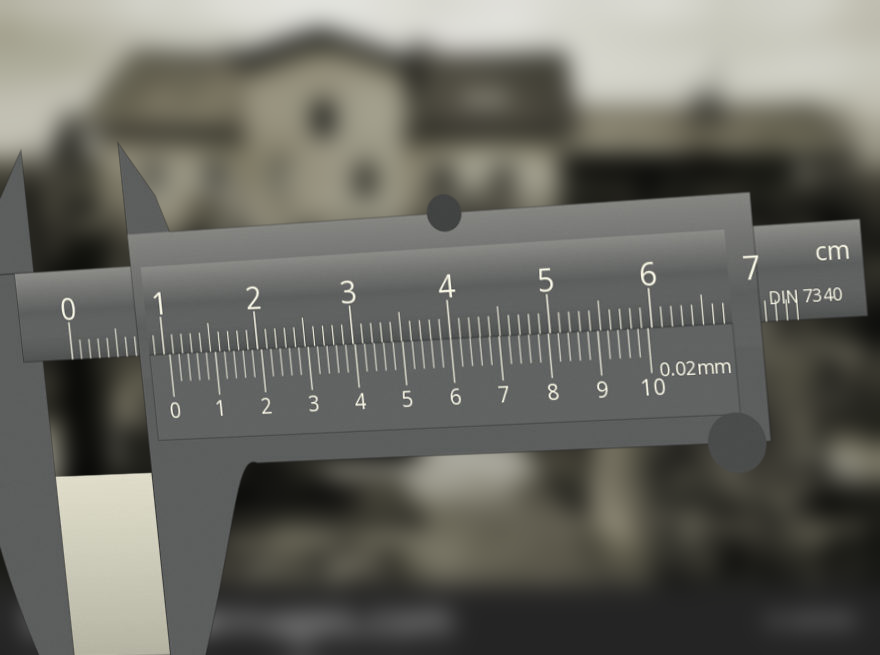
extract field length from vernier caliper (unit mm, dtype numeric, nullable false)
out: 10.6 mm
